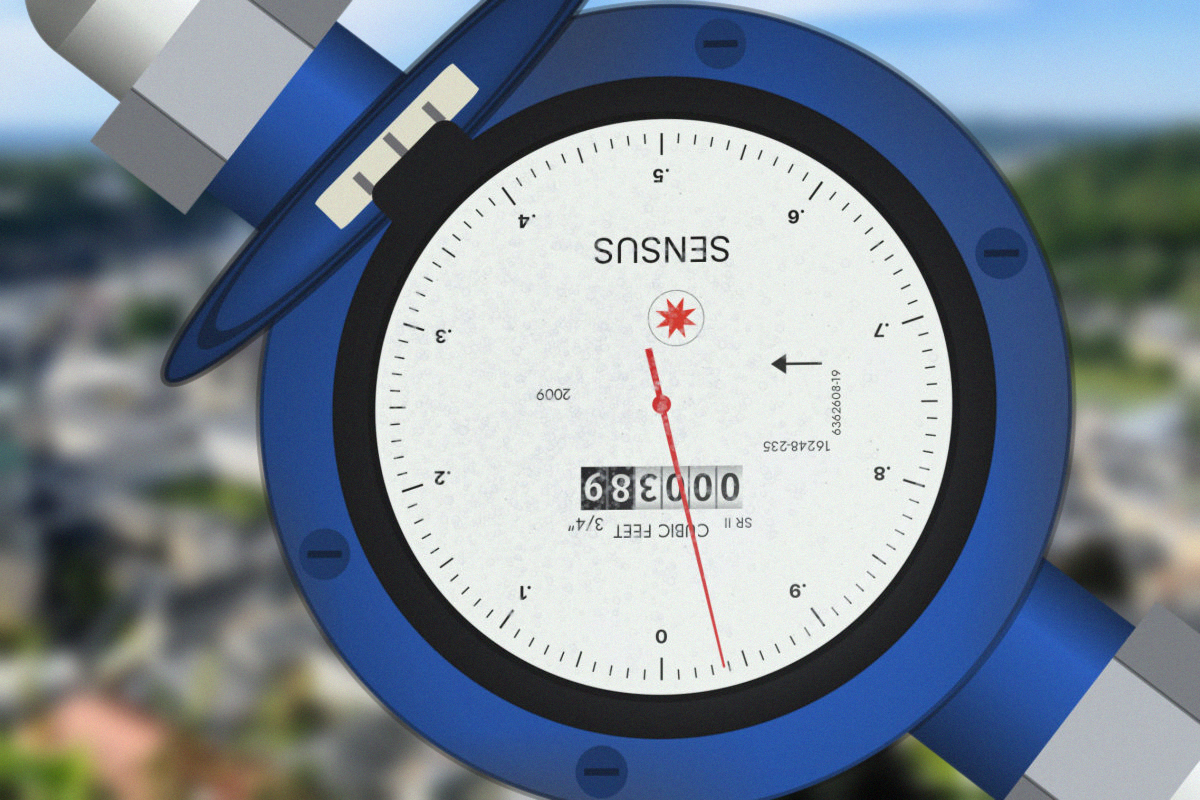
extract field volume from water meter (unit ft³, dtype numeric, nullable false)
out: 388.96 ft³
